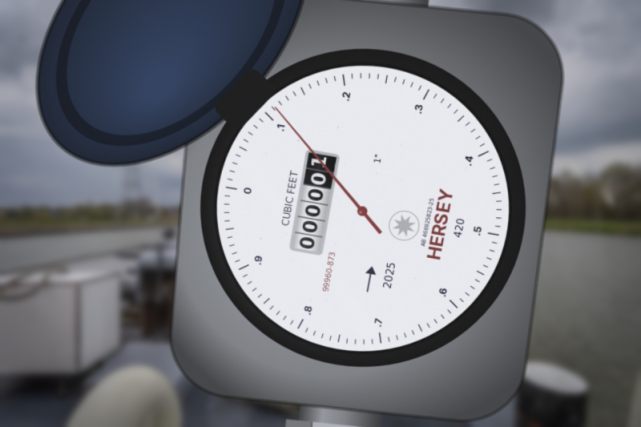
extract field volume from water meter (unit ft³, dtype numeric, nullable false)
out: 1.11 ft³
